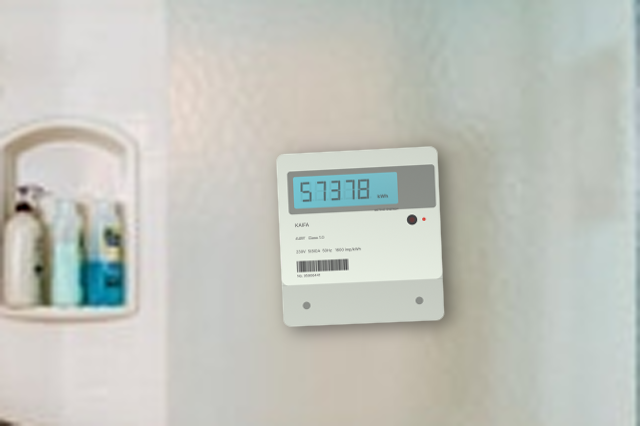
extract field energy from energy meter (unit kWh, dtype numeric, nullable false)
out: 57378 kWh
